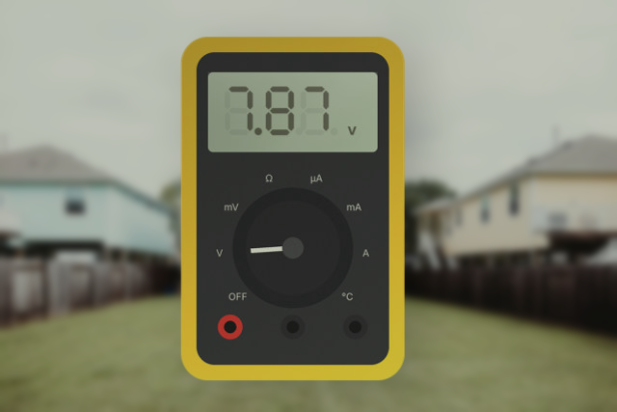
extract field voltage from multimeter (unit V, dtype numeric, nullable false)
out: 7.87 V
